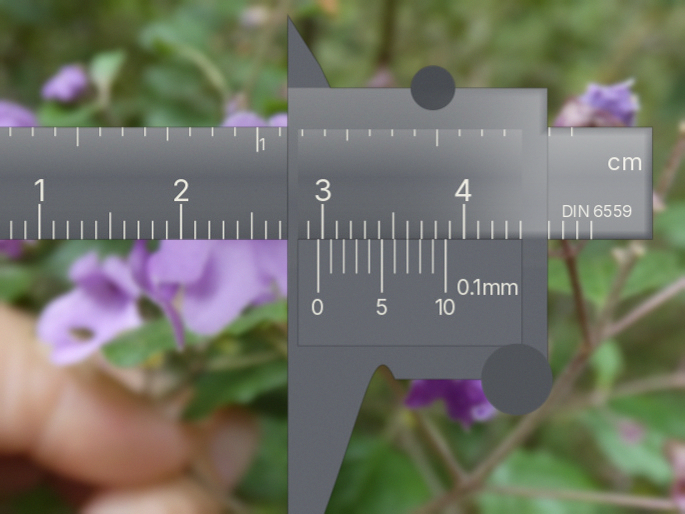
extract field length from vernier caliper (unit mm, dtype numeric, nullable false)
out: 29.7 mm
